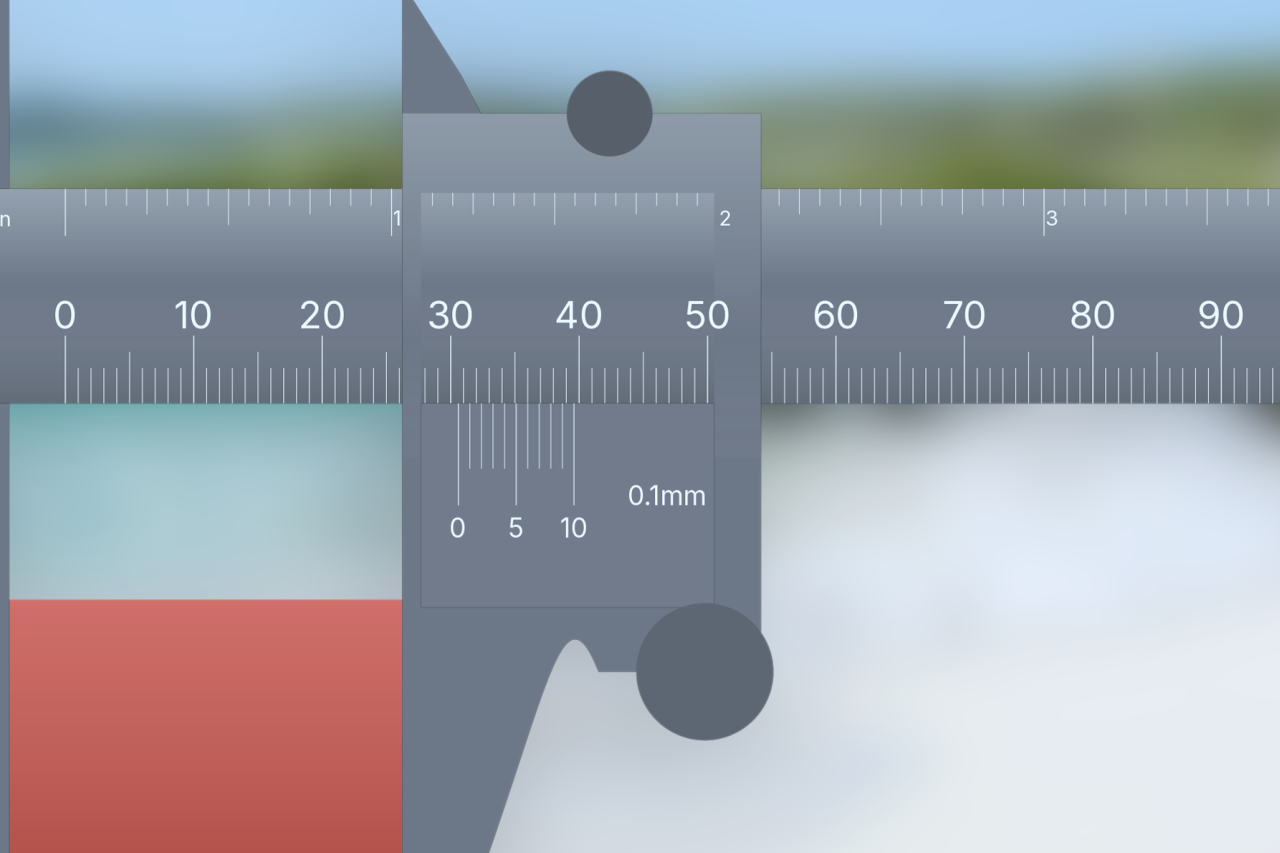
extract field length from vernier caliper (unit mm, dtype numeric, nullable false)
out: 30.6 mm
